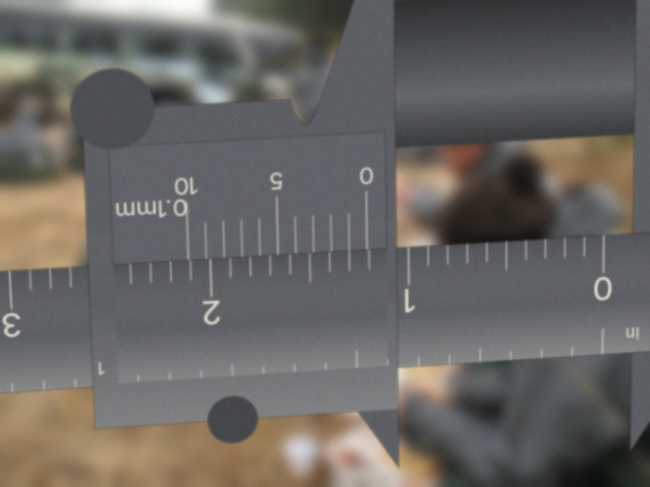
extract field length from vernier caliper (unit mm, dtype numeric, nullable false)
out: 12.1 mm
